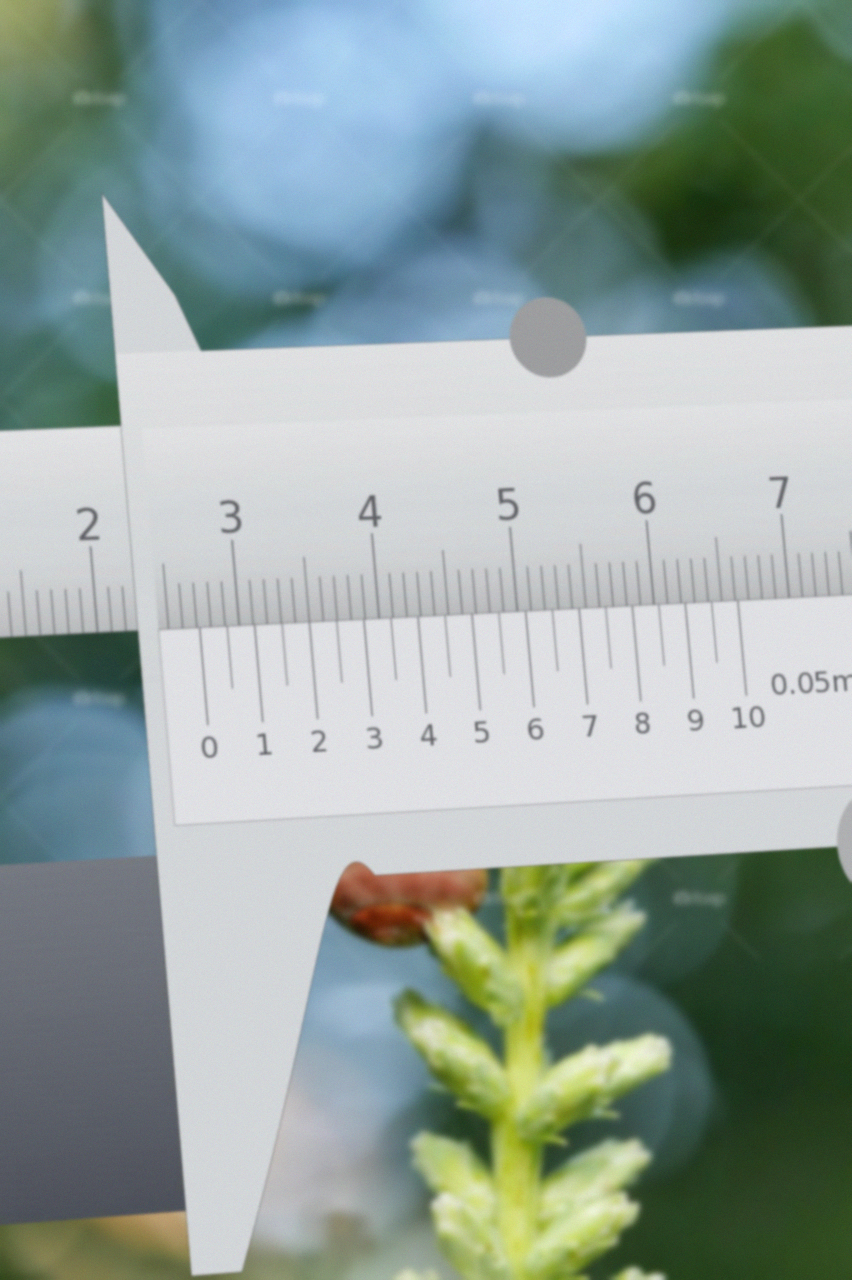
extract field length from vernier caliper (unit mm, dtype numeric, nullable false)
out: 27.2 mm
